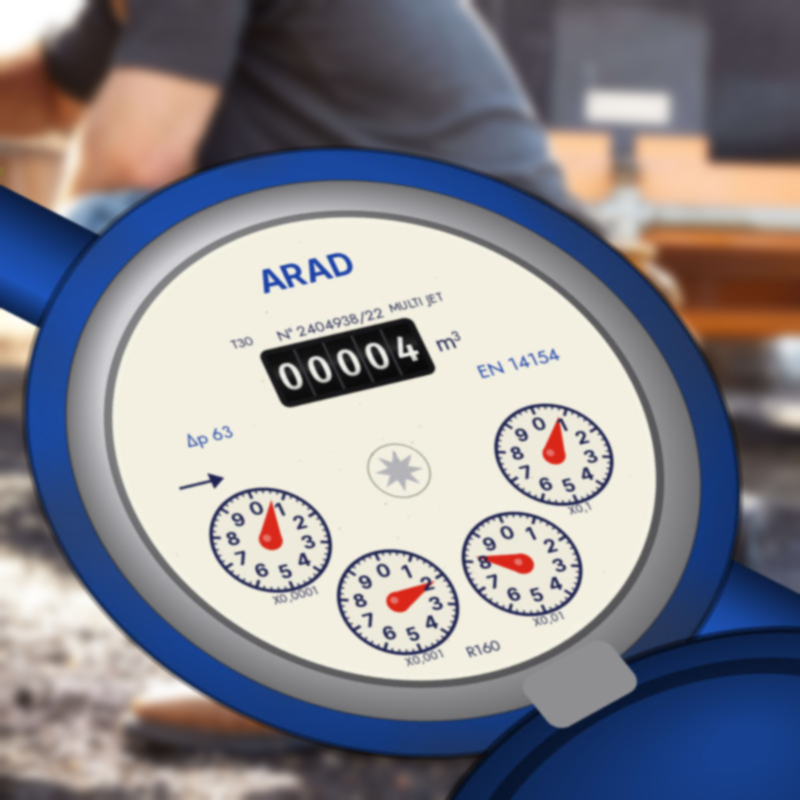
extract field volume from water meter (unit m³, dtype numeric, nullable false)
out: 4.0820 m³
